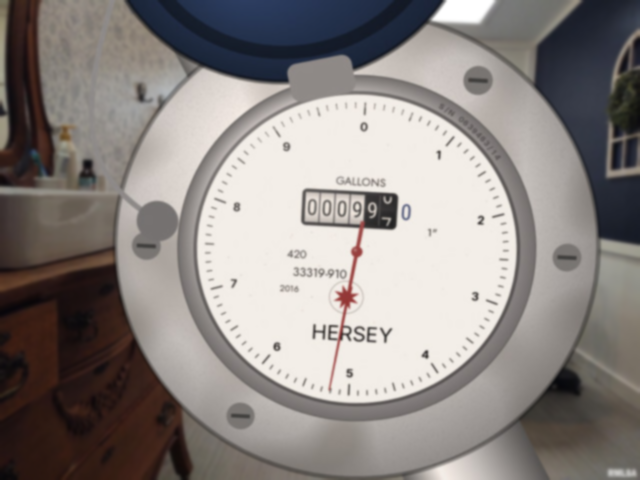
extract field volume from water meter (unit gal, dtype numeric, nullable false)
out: 9965.2 gal
